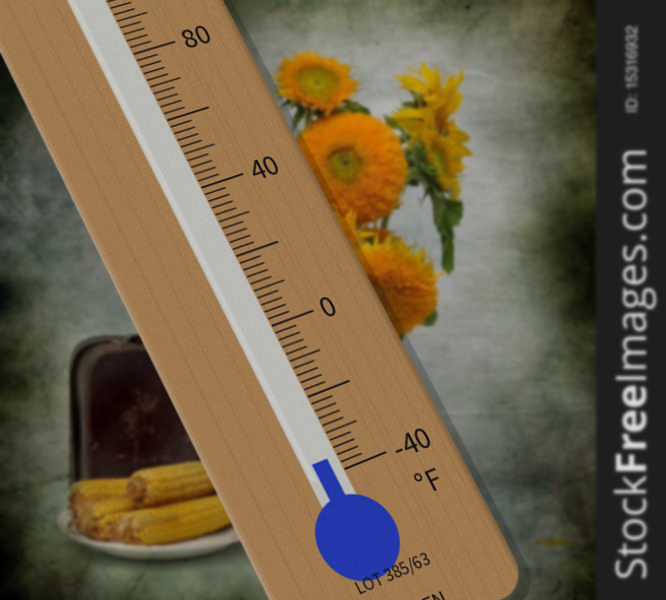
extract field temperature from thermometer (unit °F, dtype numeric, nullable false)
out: -36 °F
